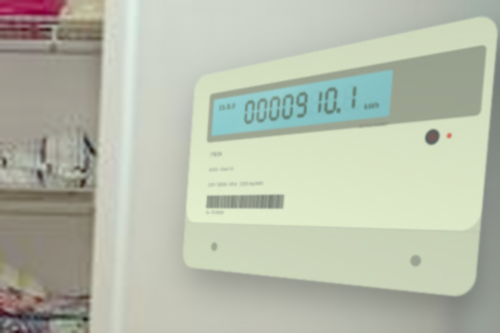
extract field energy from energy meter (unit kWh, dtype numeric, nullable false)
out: 910.1 kWh
